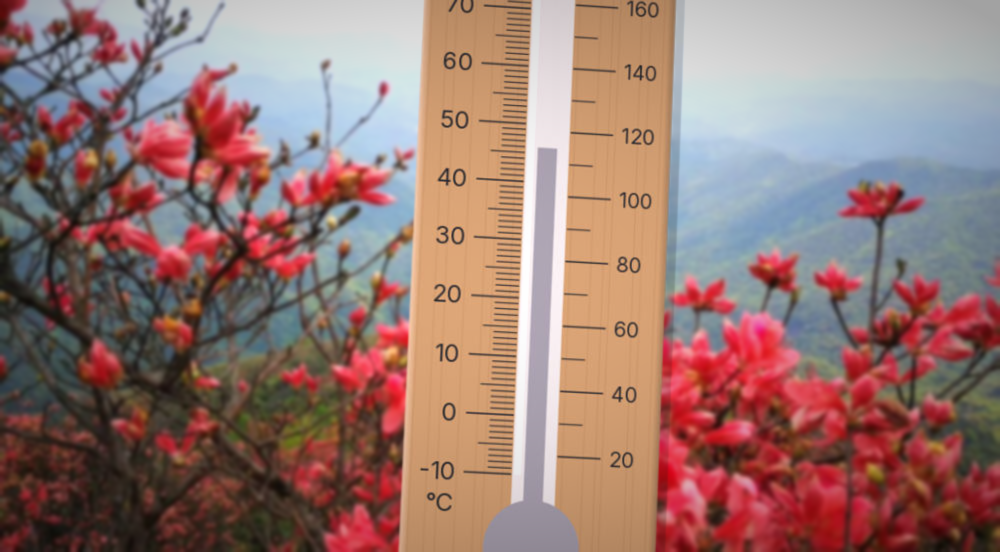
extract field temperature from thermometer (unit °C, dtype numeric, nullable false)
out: 46 °C
